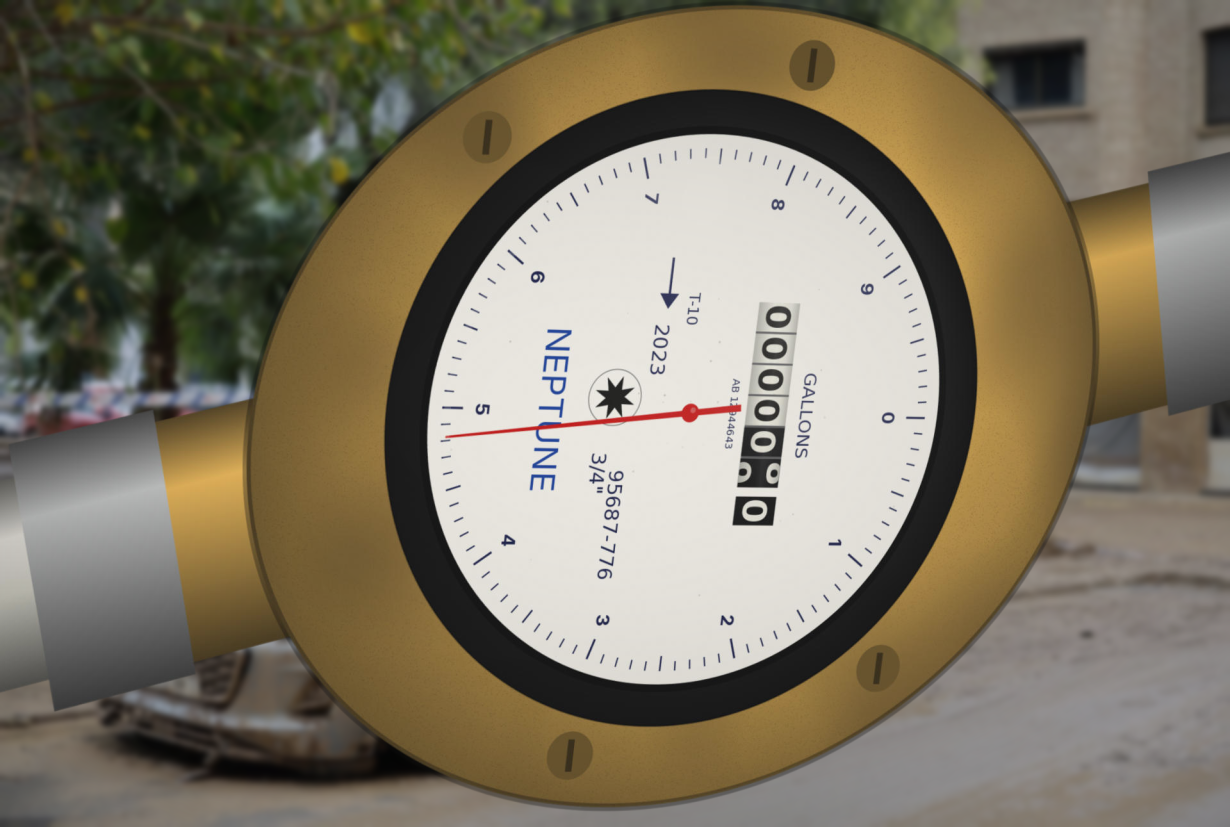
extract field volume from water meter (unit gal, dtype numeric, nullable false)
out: 84.8 gal
